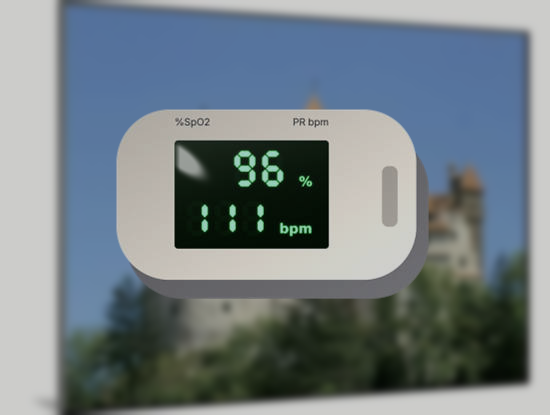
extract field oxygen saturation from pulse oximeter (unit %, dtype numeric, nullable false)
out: 96 %
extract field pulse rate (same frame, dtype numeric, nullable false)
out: 111 bpm
